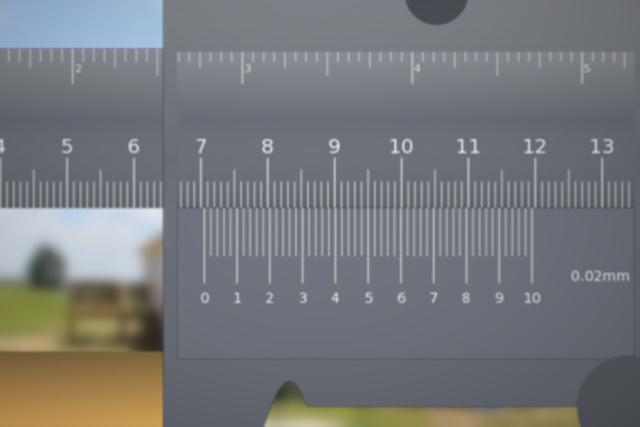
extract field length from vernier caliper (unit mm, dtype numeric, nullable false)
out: 70.5 mm
